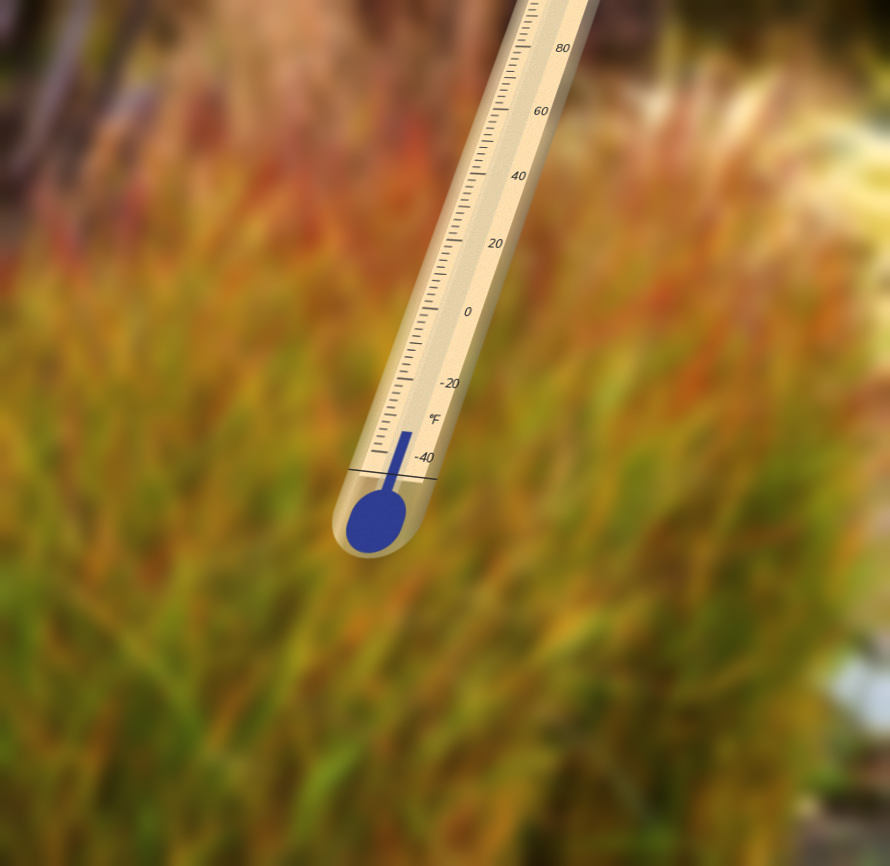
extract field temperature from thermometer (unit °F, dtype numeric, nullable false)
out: -34 °F
